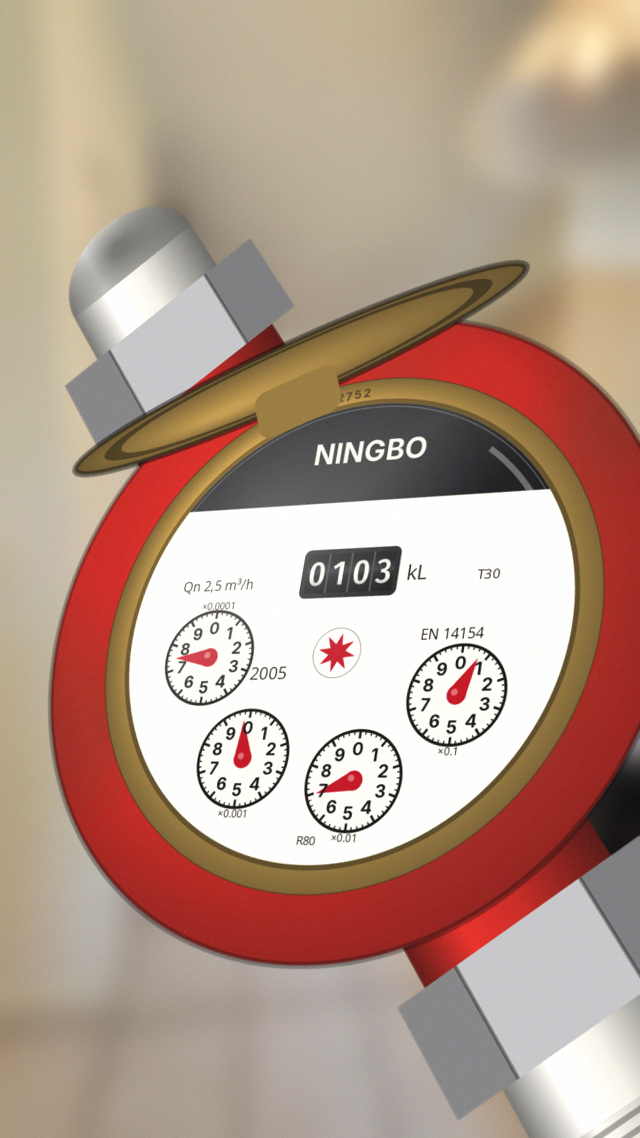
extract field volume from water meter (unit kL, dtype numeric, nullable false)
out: 103.0697 kL
